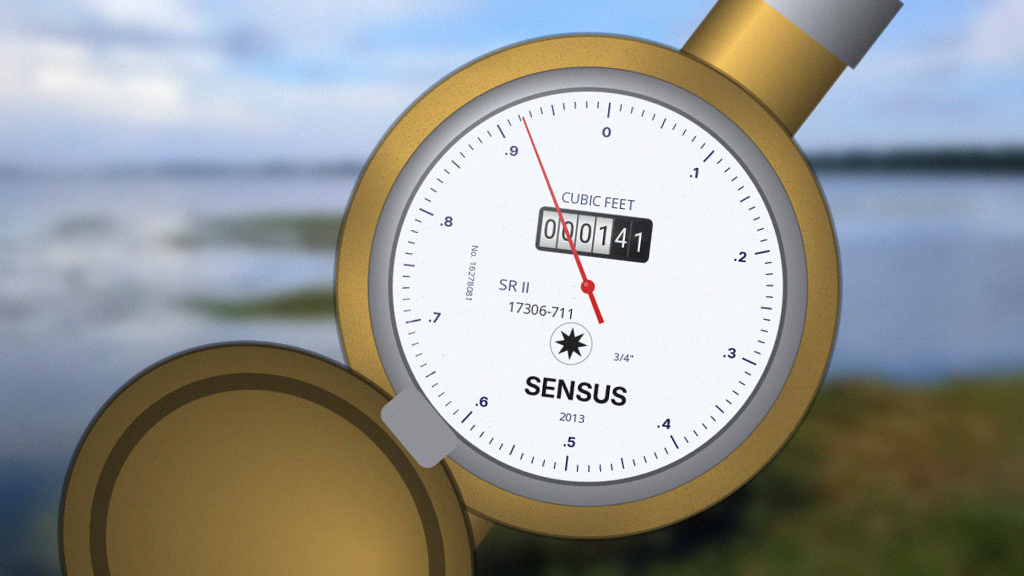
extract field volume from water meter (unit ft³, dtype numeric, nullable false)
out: 140.92 ft³
